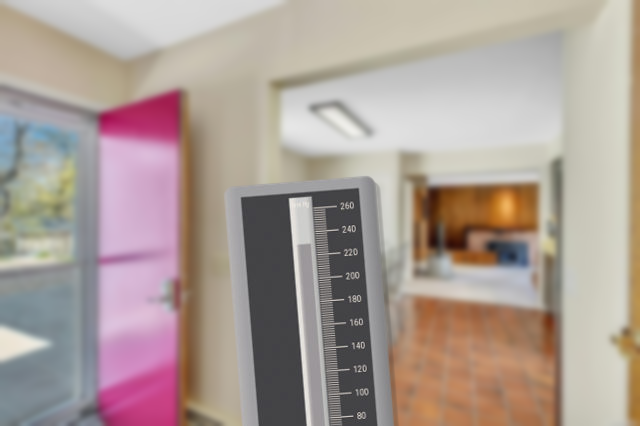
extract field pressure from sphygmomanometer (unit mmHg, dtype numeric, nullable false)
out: 230 mmHg
